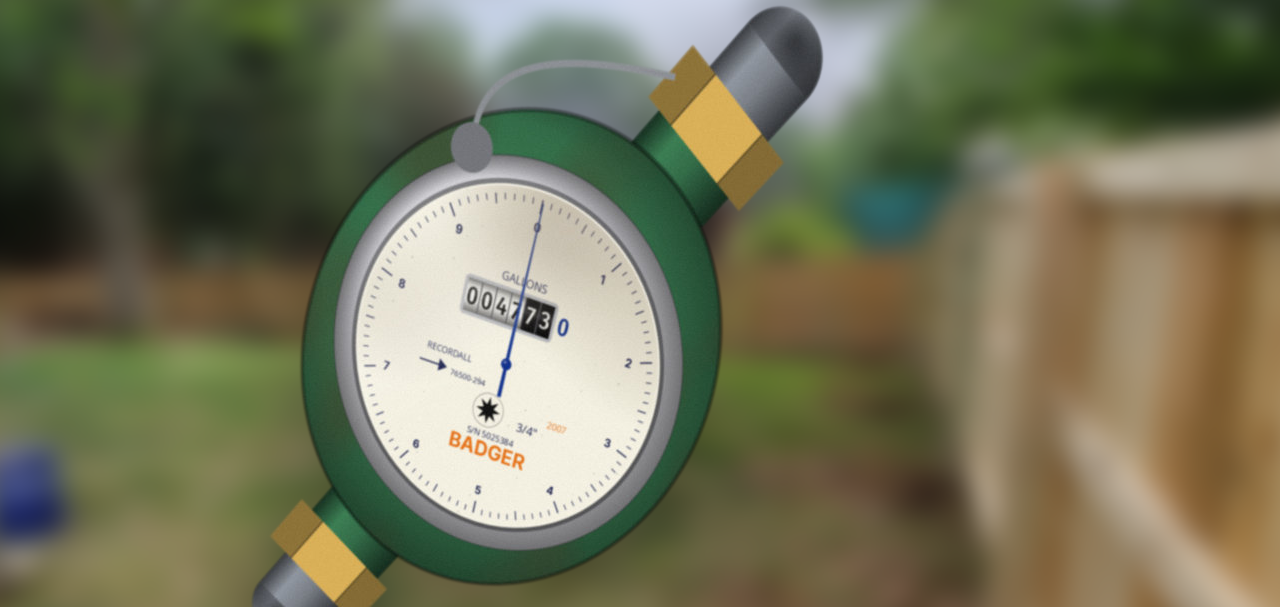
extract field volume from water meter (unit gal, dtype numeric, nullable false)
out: 47730.0 gal
